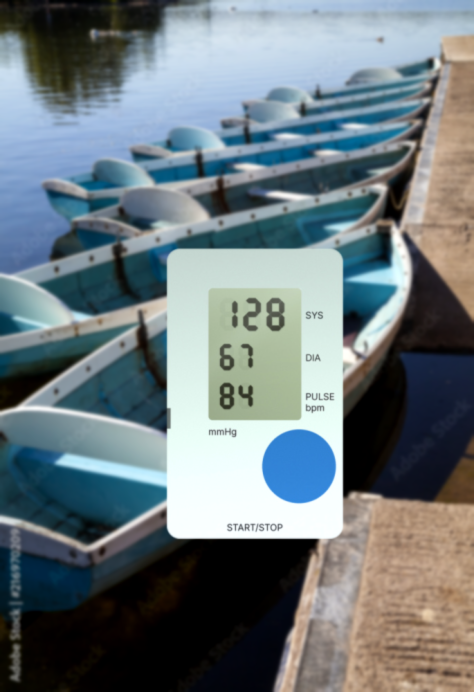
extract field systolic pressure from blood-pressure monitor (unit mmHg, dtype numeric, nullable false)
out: 128 mmHg
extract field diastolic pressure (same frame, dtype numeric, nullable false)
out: 67 mmHg
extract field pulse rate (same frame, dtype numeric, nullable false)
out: 84 bpm
